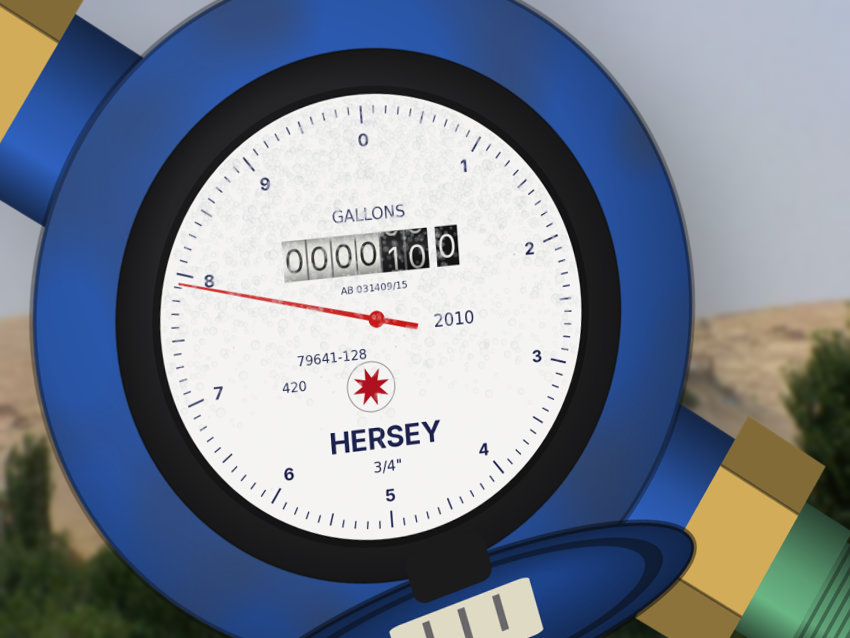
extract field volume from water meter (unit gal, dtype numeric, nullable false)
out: 97.9 gal
